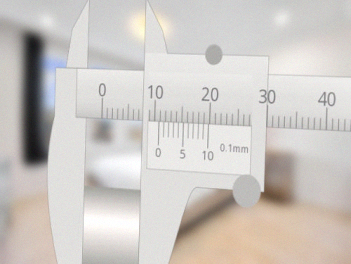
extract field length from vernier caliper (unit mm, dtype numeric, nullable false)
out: 10.8 mm
